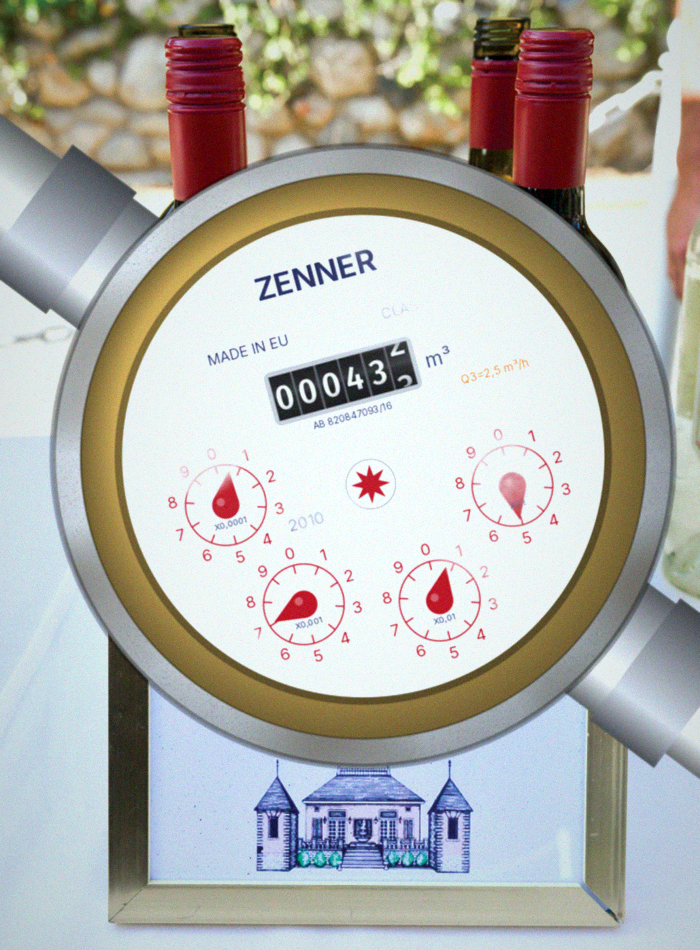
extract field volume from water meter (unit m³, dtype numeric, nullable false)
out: 432.5070 m³
